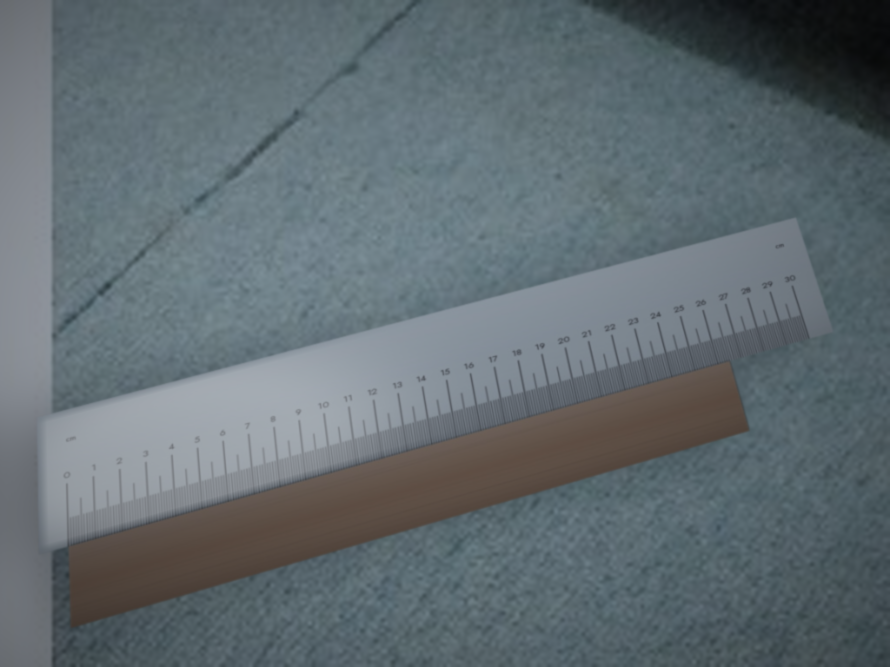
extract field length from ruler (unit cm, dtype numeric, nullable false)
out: 26.5 cm
